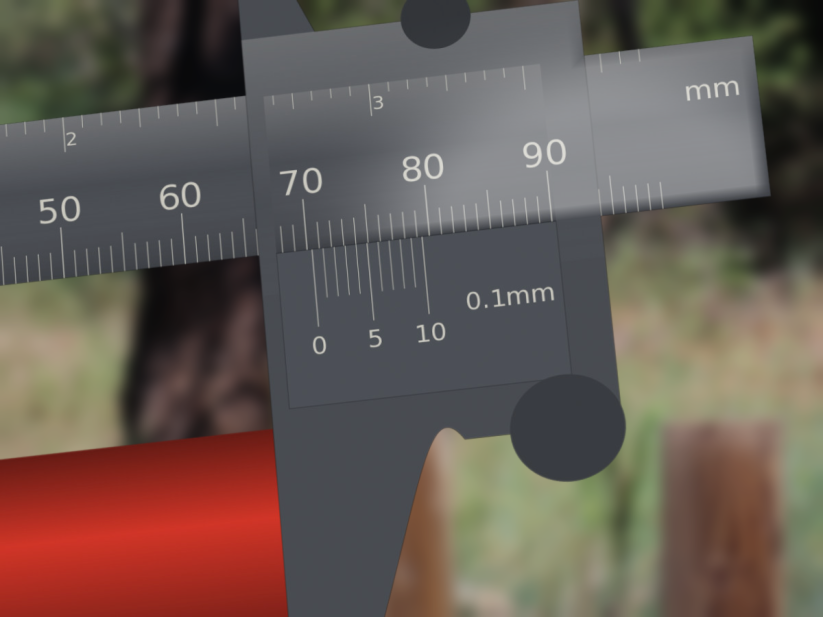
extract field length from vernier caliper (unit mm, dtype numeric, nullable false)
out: 70.4 mm
